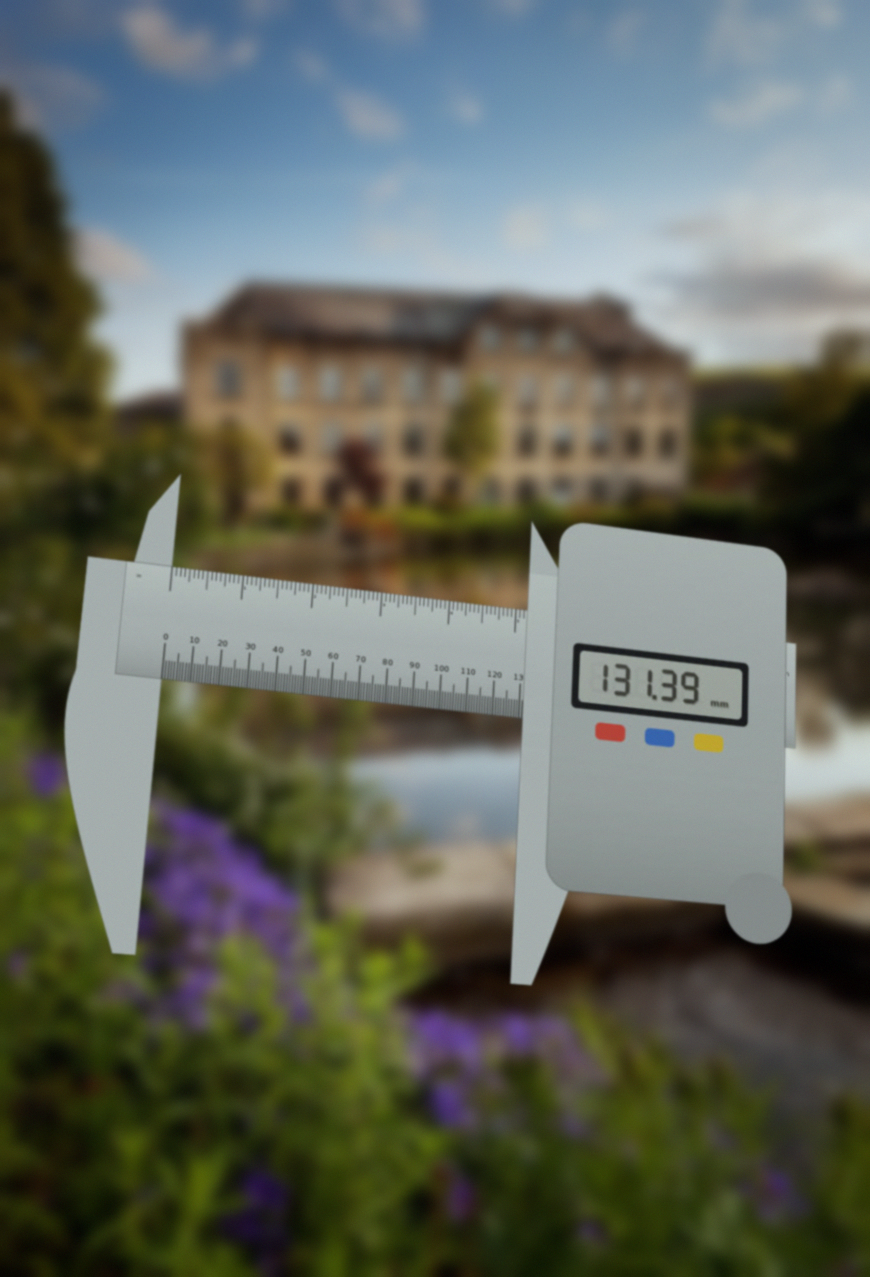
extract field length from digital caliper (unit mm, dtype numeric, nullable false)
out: 131.39 mm
